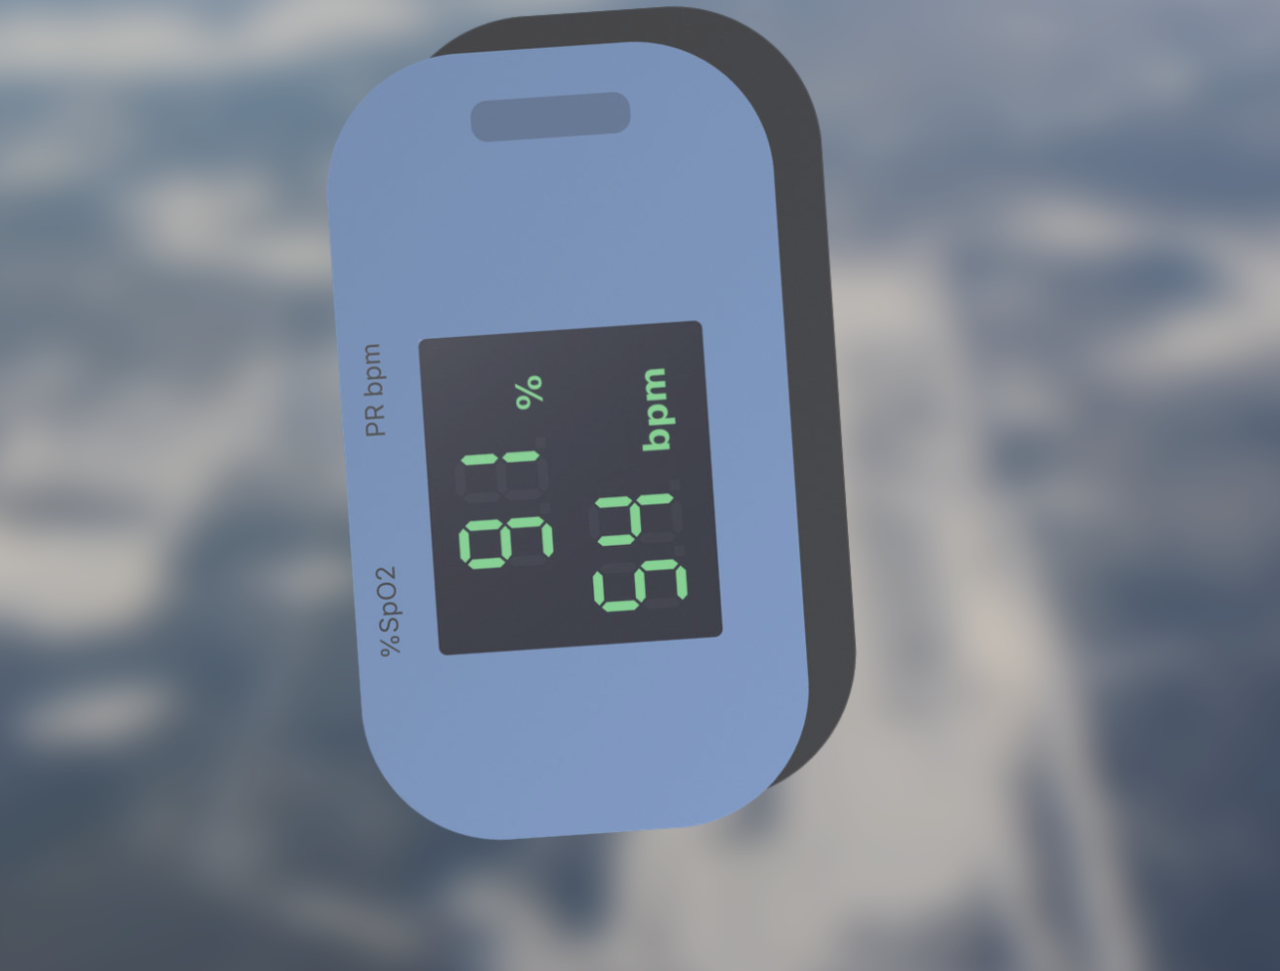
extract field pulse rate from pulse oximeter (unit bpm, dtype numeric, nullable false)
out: 54 bpm
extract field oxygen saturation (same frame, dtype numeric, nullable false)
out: 91 %
